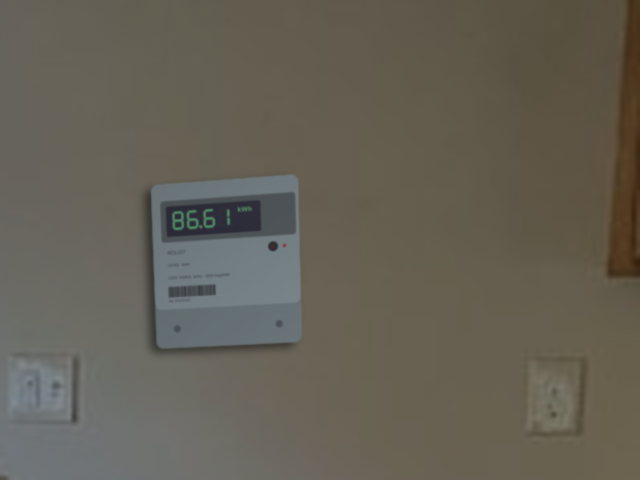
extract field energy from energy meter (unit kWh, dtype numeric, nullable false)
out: 86.61 kWh
